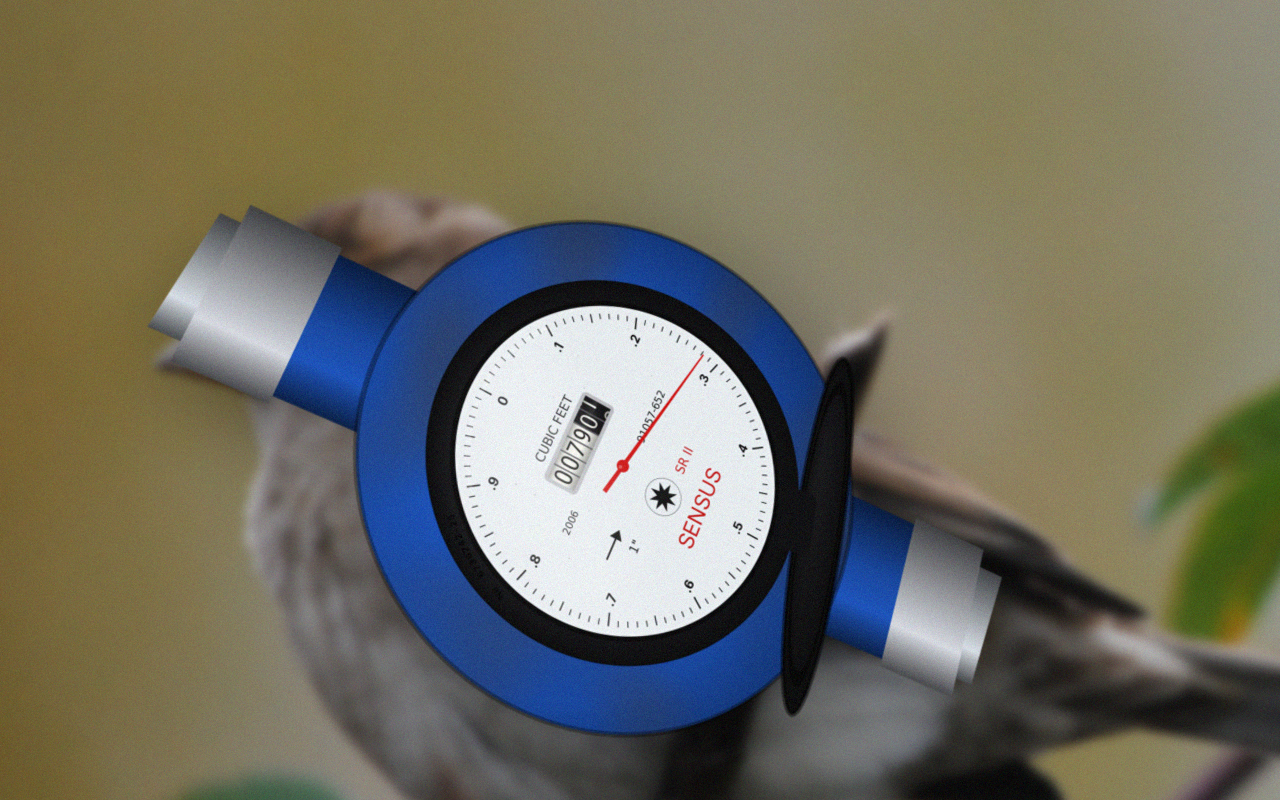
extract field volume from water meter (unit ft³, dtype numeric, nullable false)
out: 7901.28 ft³
